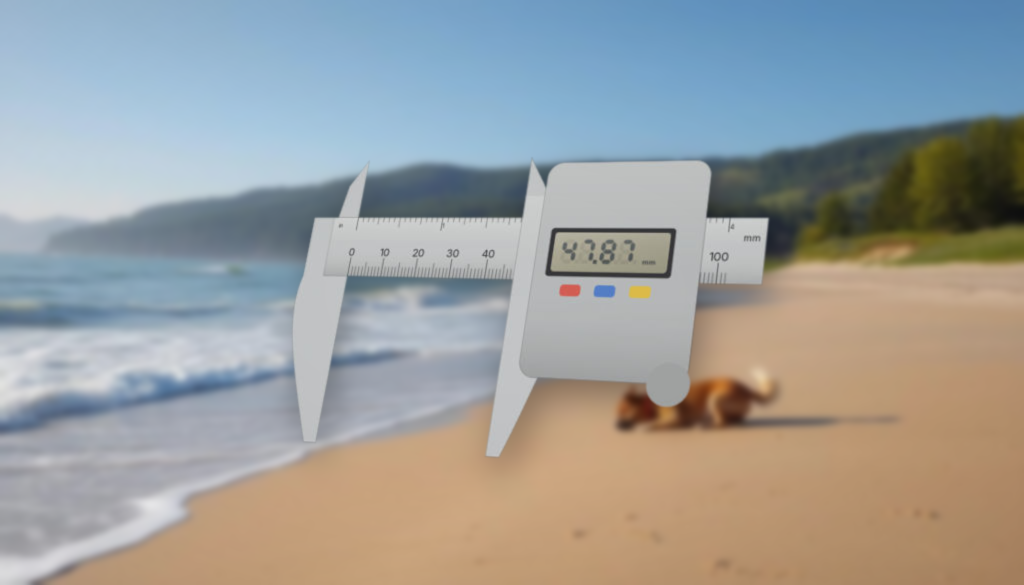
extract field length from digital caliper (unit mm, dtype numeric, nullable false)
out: 47.87 mm
